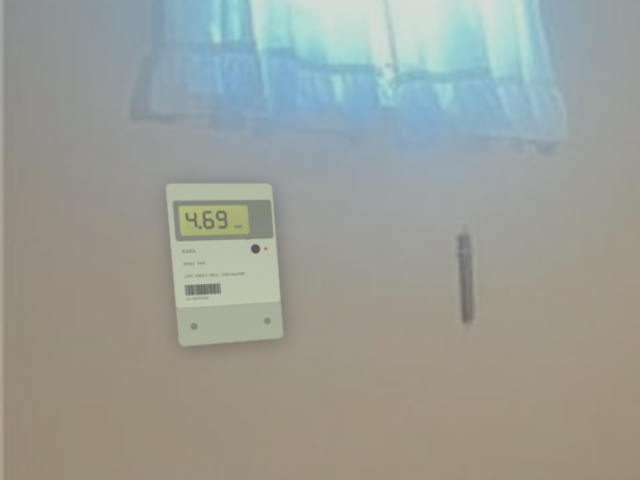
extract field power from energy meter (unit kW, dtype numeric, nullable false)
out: 4.69 kW
